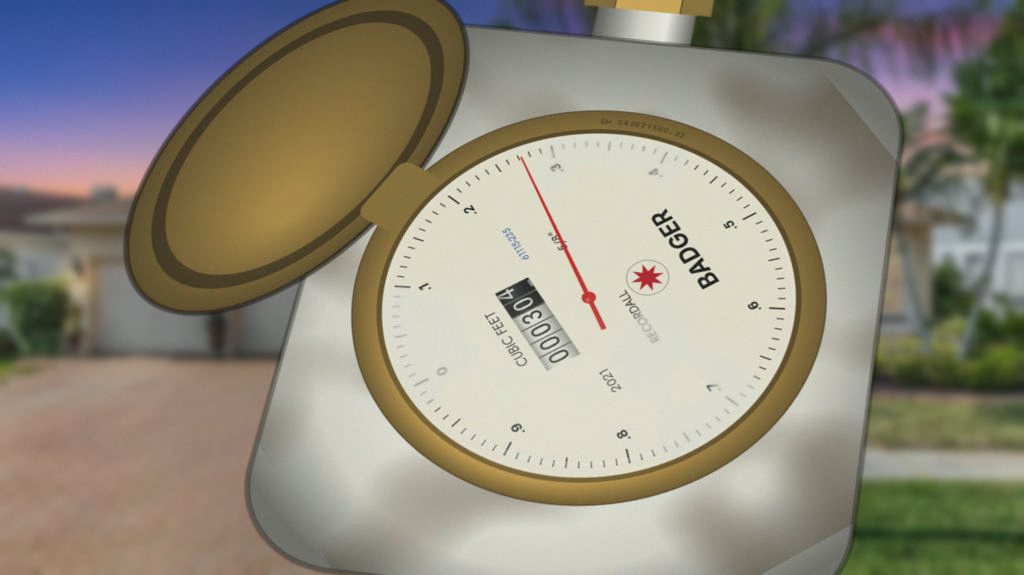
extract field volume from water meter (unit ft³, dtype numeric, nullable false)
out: 304.27 ft³
